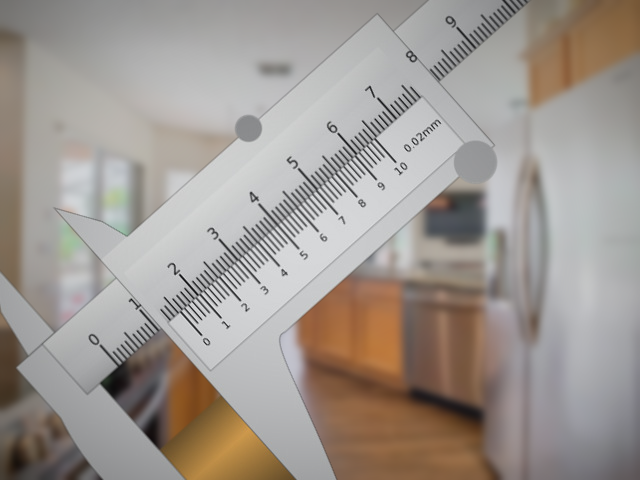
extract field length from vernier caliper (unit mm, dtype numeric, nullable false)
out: 15.5 mm
